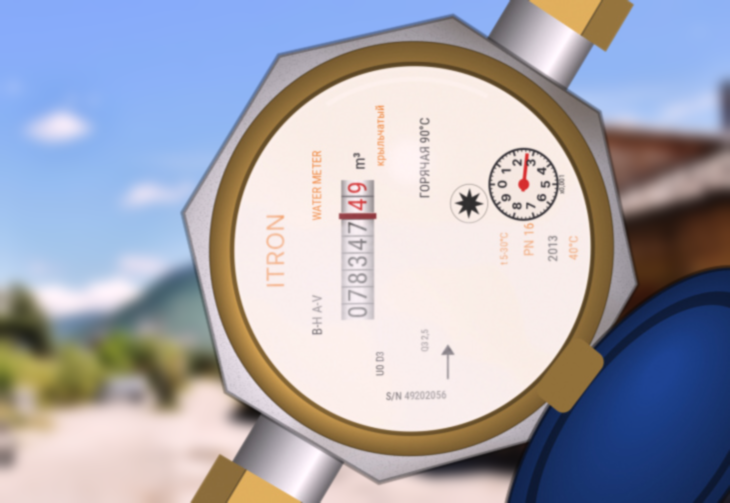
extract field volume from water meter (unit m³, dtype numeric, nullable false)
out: 78347.492 m³
